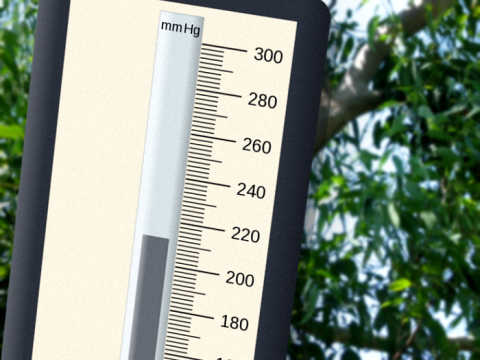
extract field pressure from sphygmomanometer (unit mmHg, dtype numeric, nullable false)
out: 212 mmHg
